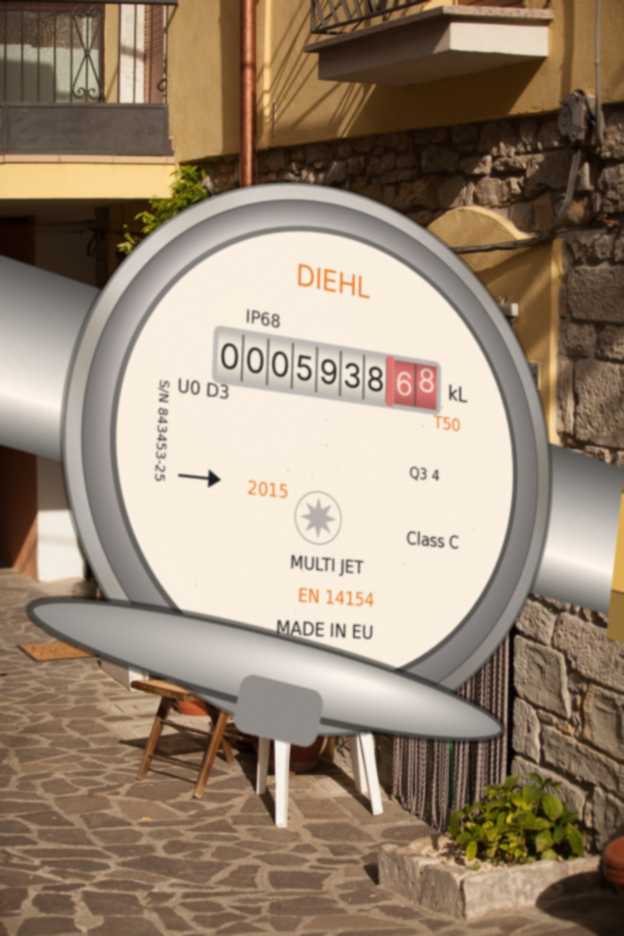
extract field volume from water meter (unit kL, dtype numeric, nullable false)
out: 5938.68 kL
